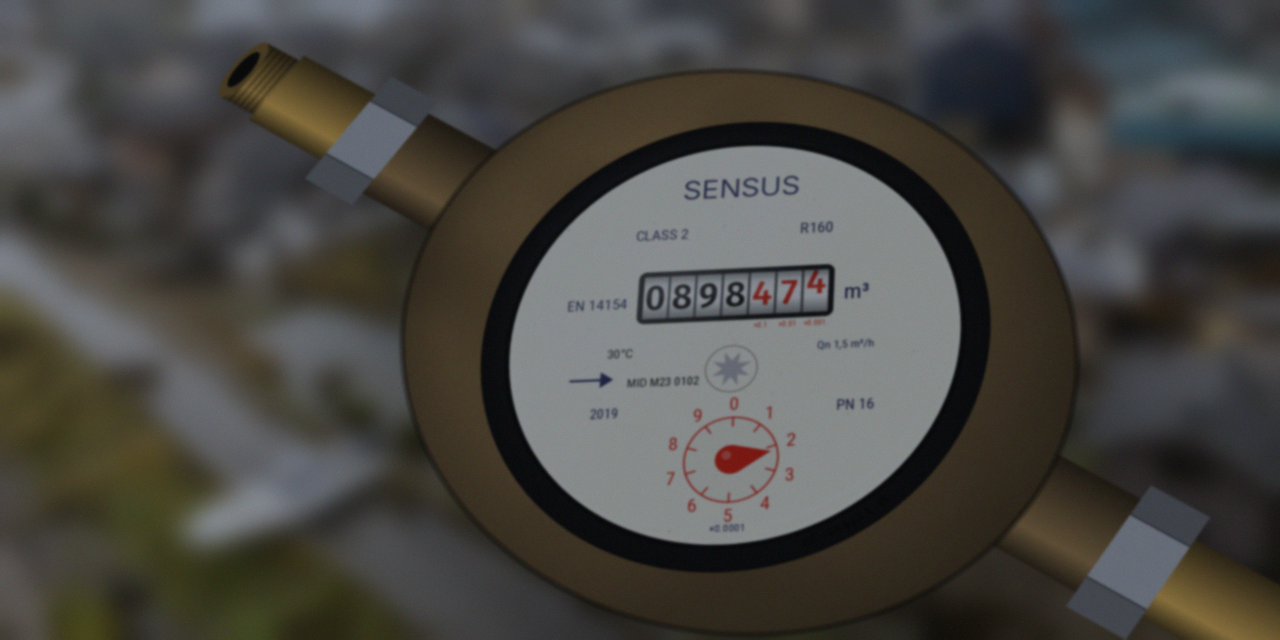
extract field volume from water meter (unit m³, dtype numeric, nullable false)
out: 898.4742 m³
